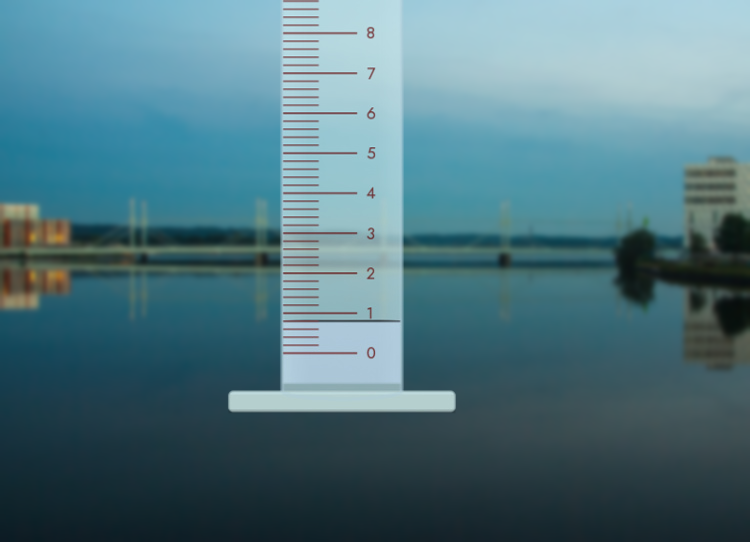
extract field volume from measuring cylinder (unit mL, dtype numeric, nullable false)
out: 0.8 mL
